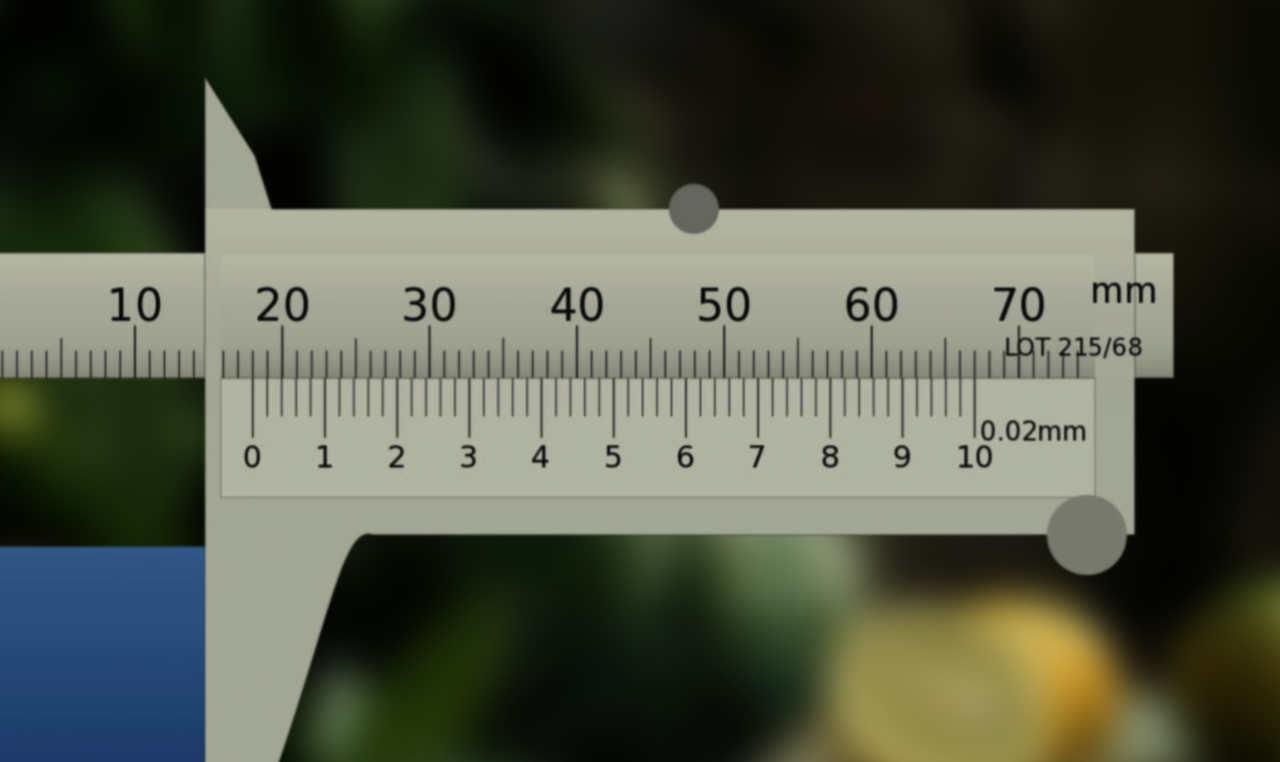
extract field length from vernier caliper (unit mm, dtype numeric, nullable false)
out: 18.0 mm
